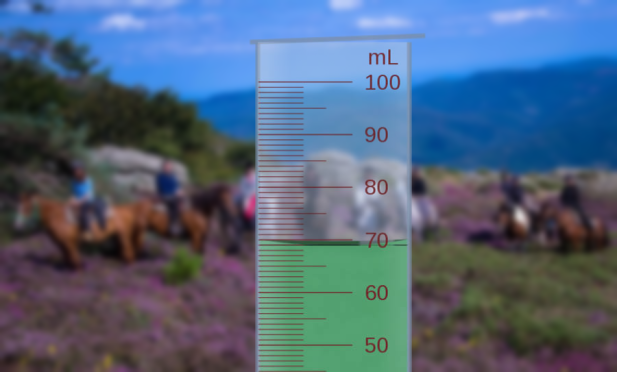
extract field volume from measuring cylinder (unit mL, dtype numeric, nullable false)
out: 69 mL
